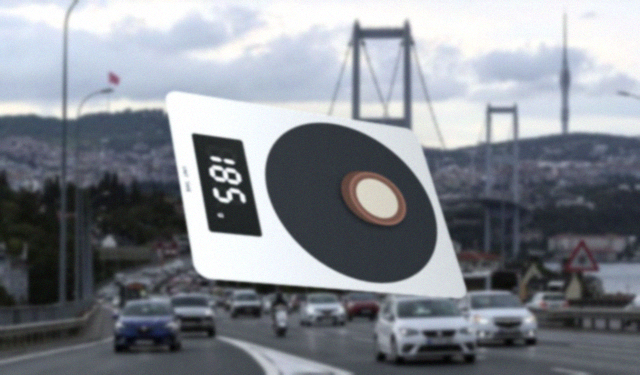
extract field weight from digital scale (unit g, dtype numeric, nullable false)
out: 185 g
